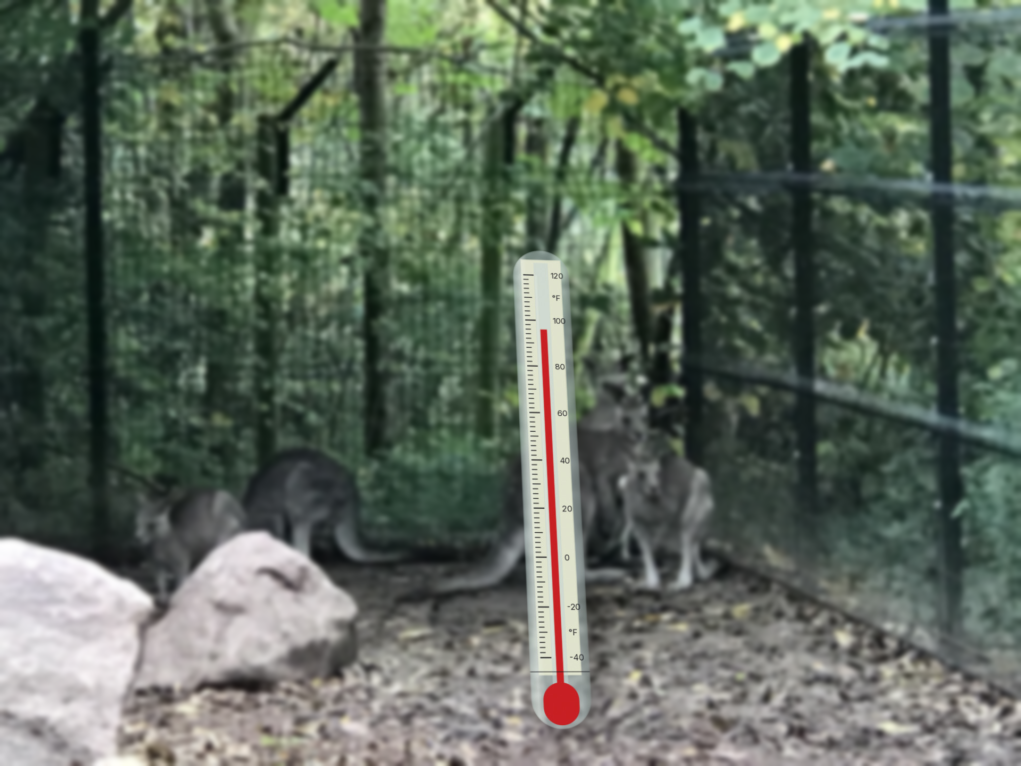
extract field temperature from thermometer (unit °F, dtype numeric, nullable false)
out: 96 °F
